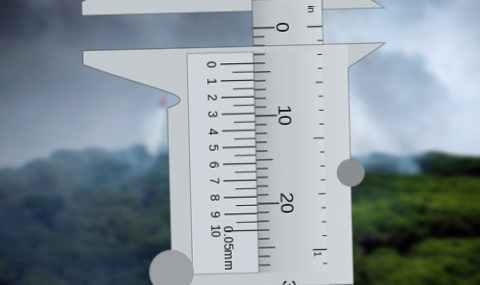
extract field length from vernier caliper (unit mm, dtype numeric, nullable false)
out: 4.0 mm
